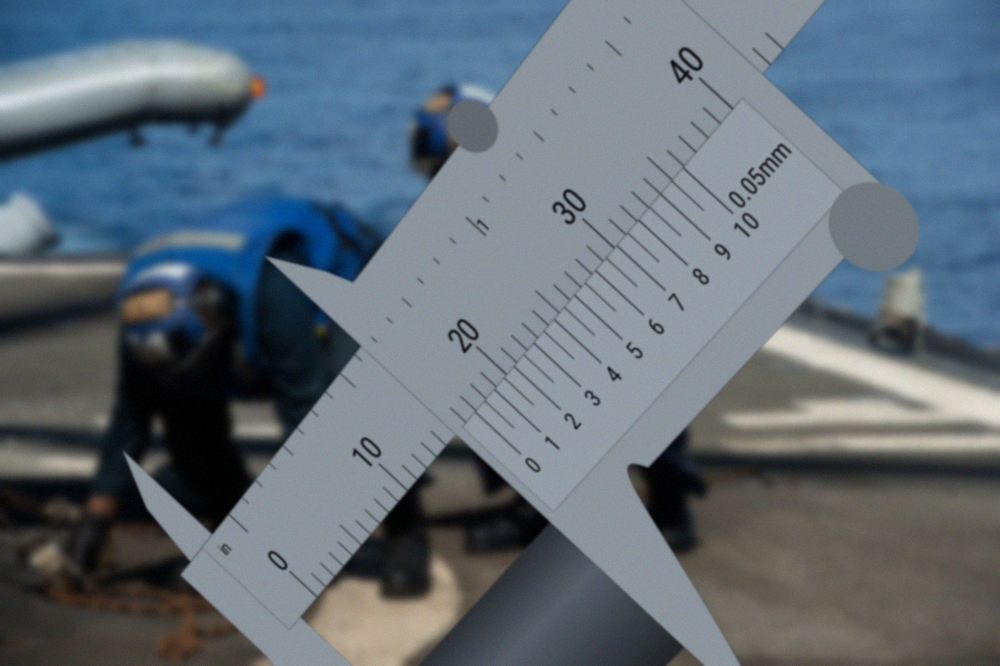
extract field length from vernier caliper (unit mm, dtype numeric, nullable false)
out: 16.9 mm
